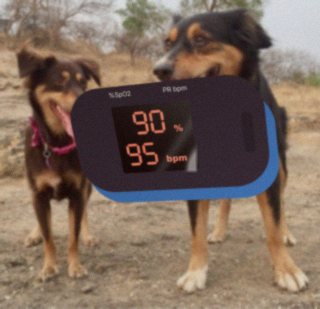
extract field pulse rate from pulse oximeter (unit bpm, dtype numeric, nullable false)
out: 95 bpm
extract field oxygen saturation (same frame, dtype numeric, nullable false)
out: 90 %
